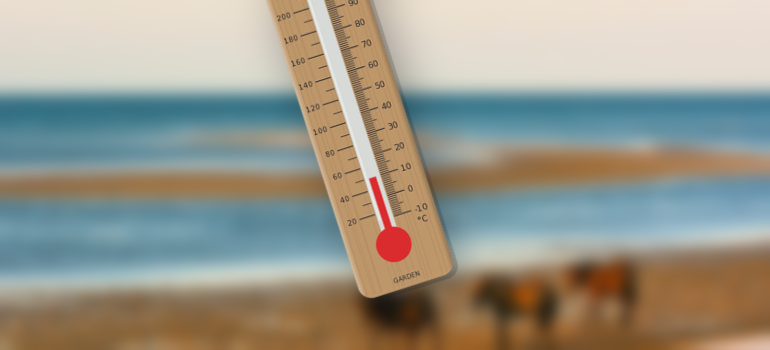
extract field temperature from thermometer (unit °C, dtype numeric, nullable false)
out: 10 °C
